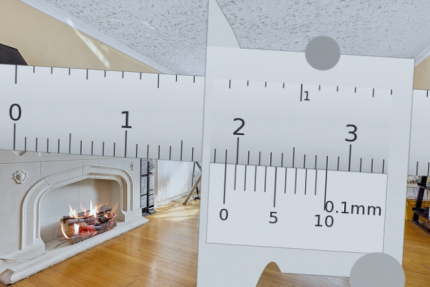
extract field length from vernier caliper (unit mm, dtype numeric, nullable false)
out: 19.0 mm
